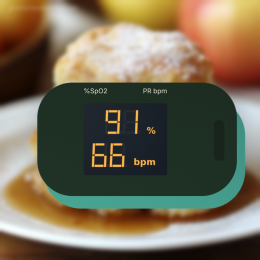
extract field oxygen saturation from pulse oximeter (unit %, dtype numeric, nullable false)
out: 91 %
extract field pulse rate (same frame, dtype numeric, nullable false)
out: 66 bpm
